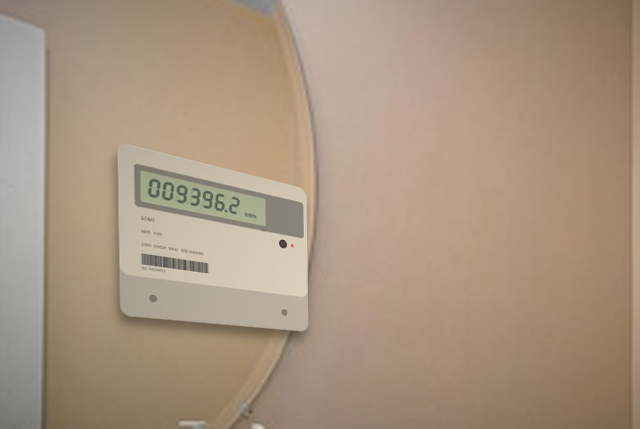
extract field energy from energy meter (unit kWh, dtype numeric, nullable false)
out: 9396.2 kWh
